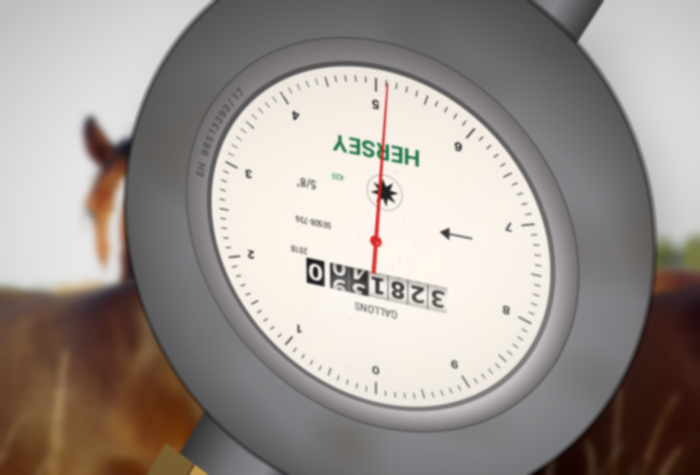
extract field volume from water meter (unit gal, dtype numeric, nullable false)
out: 3281395.1 gal
